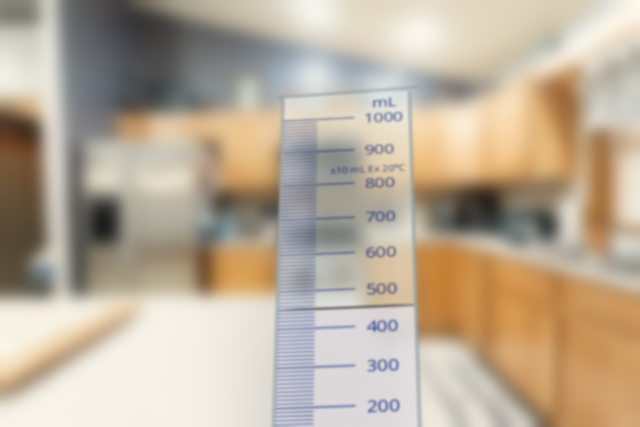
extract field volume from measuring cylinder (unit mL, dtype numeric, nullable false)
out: 450 mL
